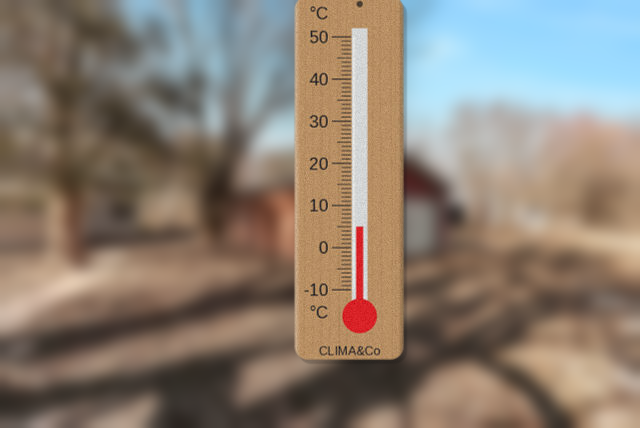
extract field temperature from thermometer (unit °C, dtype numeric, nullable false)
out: 5 °C
